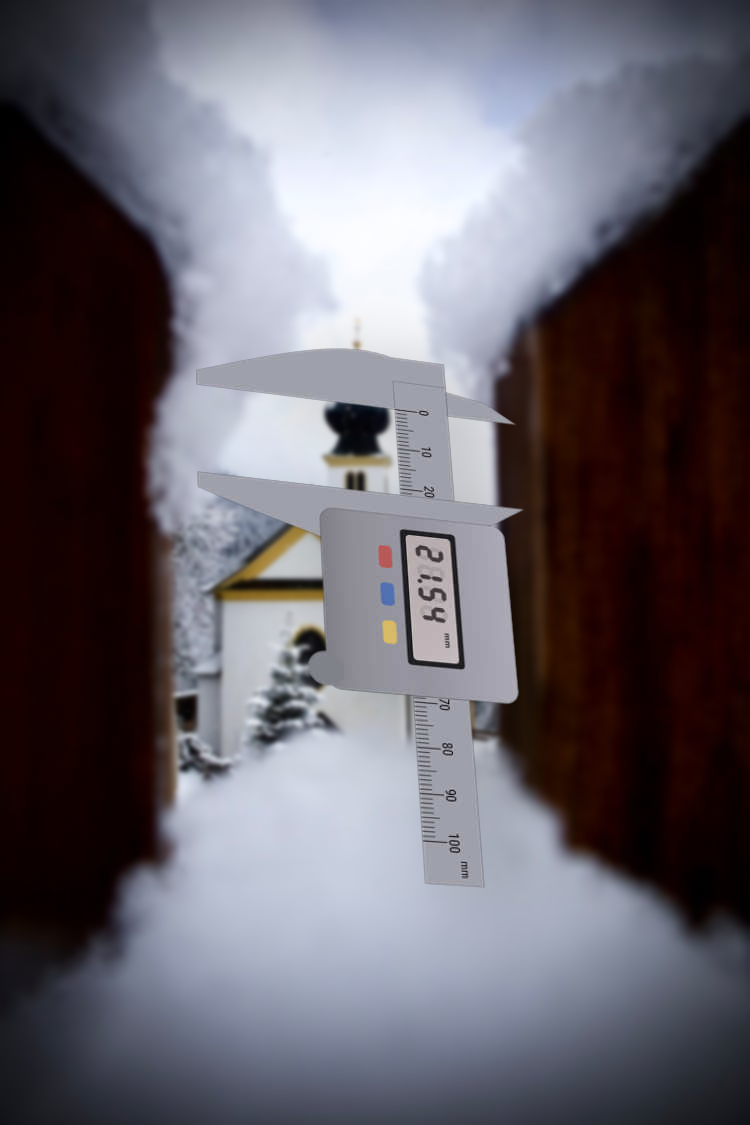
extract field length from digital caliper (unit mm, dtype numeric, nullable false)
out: 21.54 mm
